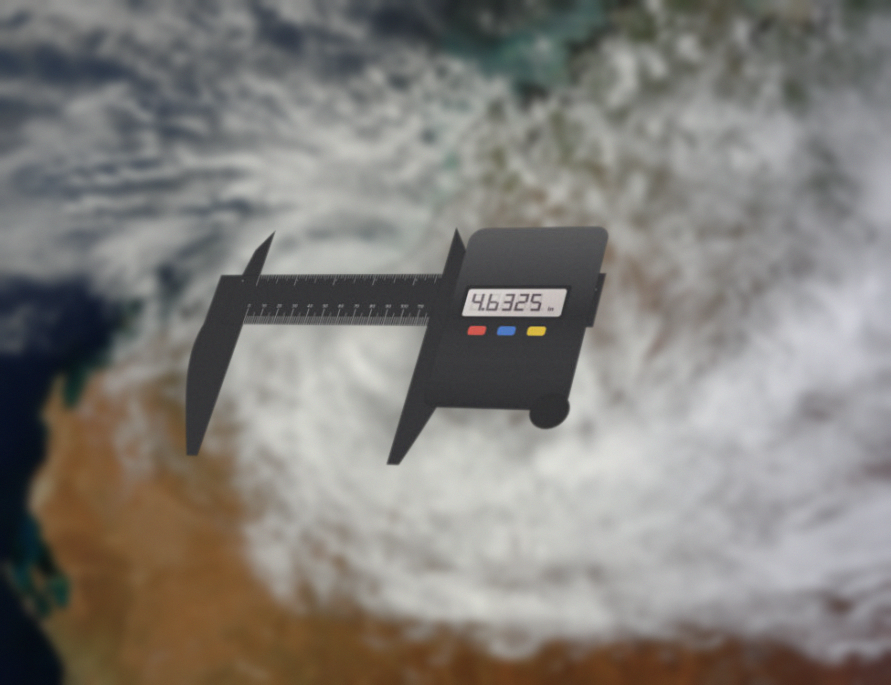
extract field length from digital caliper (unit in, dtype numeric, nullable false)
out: 4.6325 in
